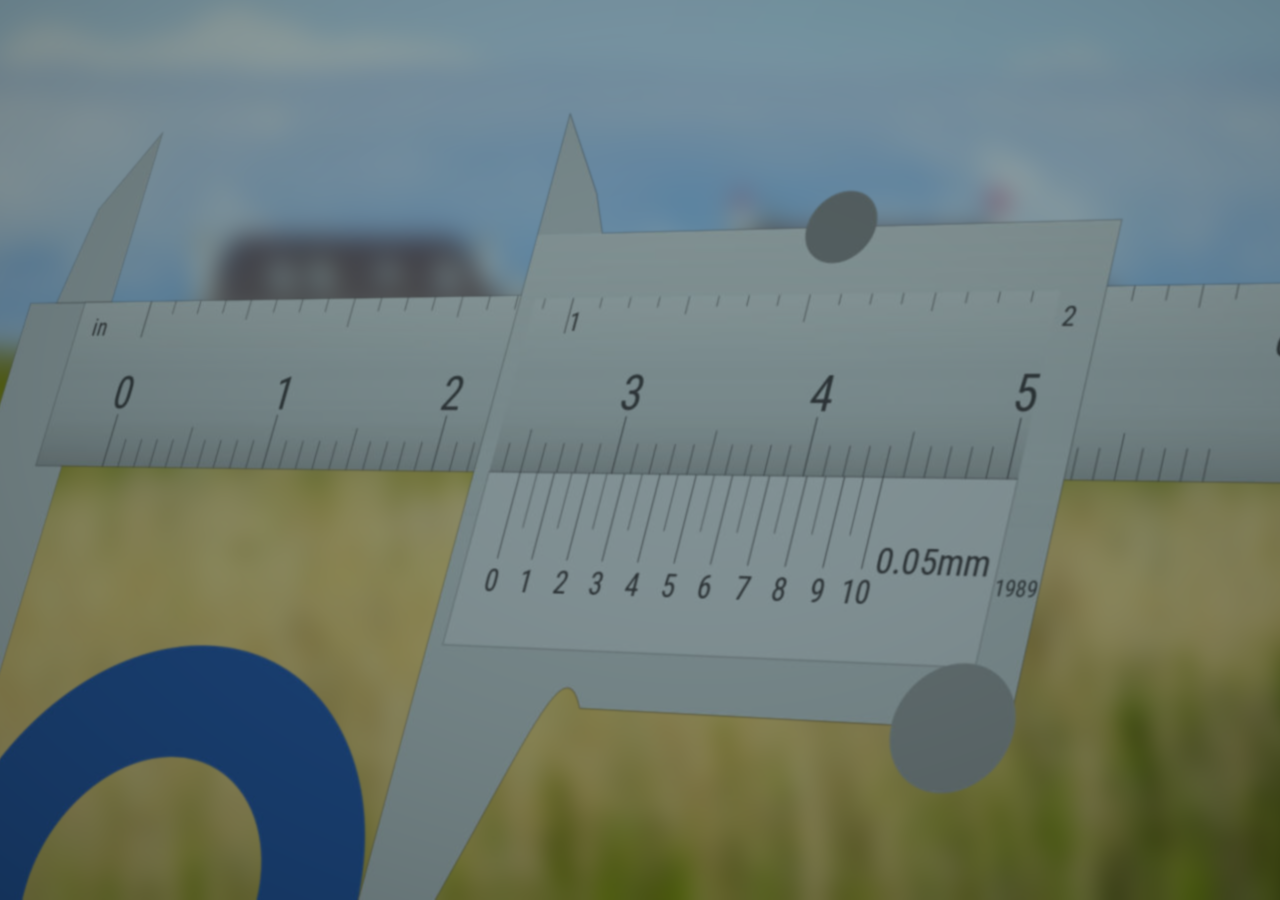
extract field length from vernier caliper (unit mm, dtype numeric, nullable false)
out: 25.0 mm
